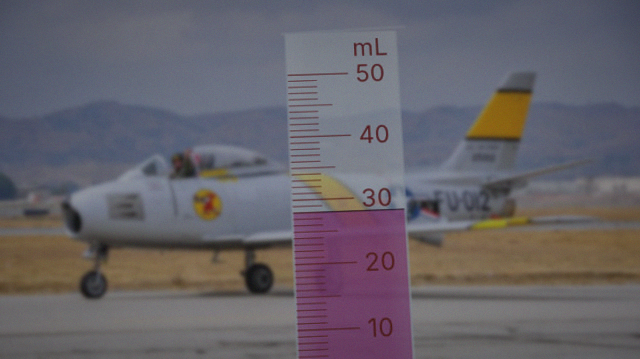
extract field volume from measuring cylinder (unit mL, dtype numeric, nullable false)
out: 28 mL
